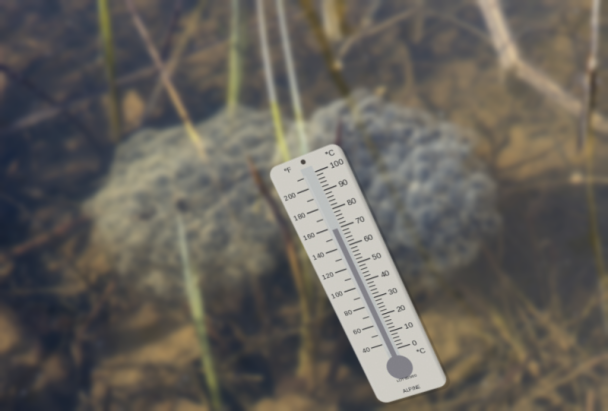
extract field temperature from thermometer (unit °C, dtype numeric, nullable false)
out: 70 °C
